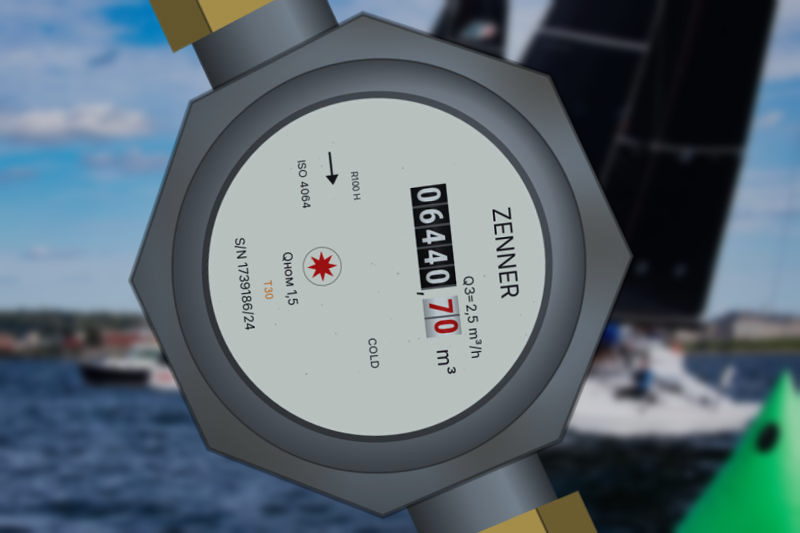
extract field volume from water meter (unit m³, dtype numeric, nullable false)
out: 6440.70 m³
